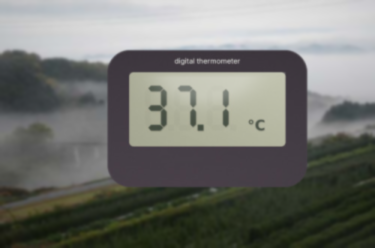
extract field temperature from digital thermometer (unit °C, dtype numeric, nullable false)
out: 37.1 °C
